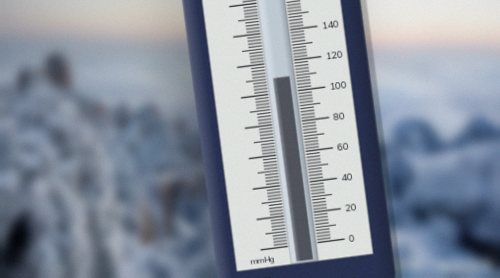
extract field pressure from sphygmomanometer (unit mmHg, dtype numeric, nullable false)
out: 110 mmHg
